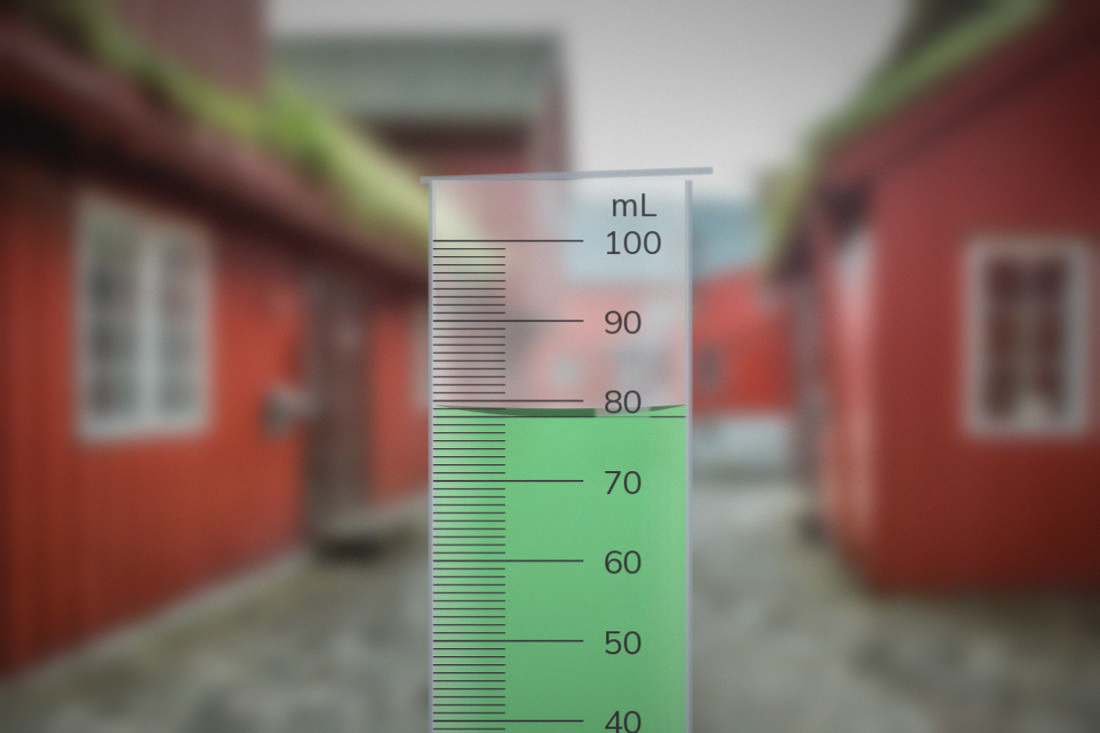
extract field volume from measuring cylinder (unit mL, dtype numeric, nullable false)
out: 78 mL
